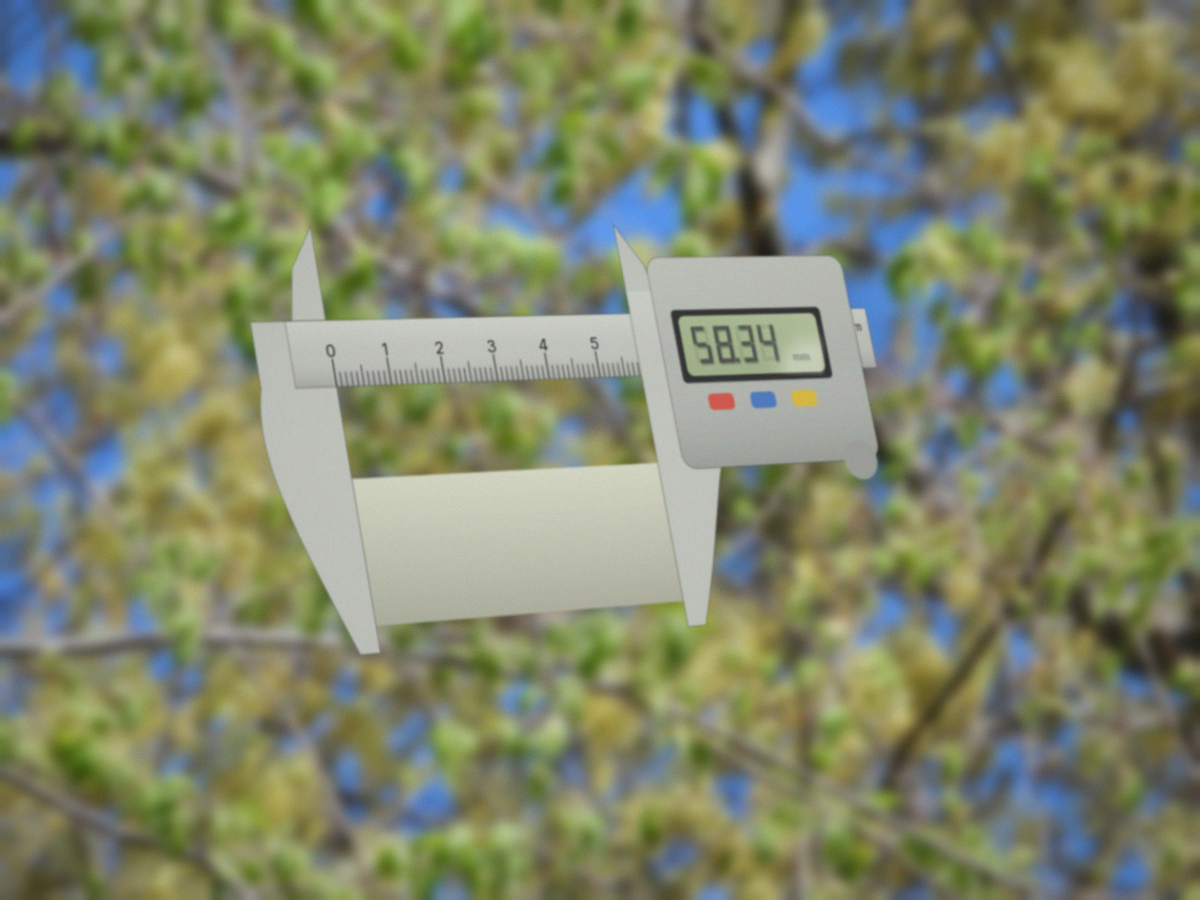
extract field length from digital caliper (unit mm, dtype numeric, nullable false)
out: 58.34 mm
